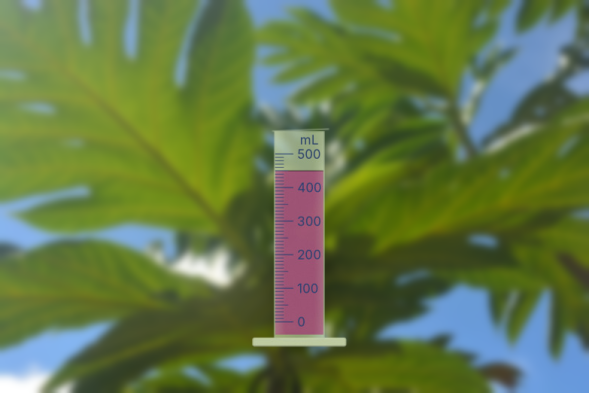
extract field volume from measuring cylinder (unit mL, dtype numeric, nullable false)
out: 450 mL
